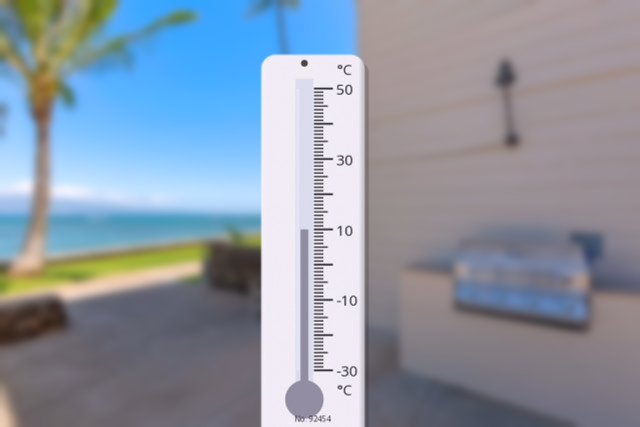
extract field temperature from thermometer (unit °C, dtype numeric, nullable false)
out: 10 °C
